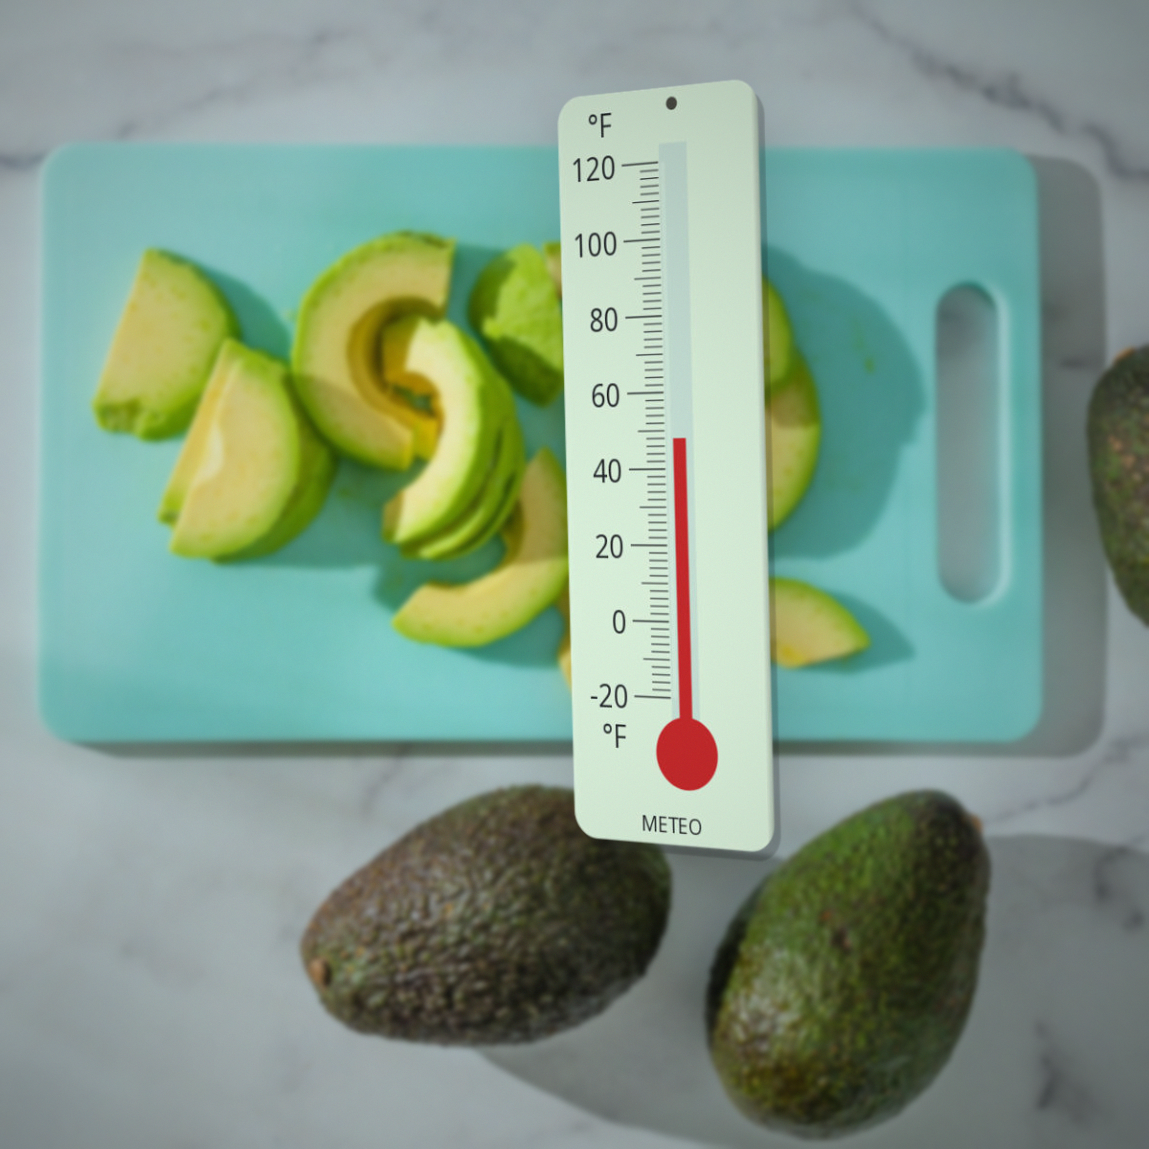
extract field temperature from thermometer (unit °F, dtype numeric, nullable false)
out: 48 °F
